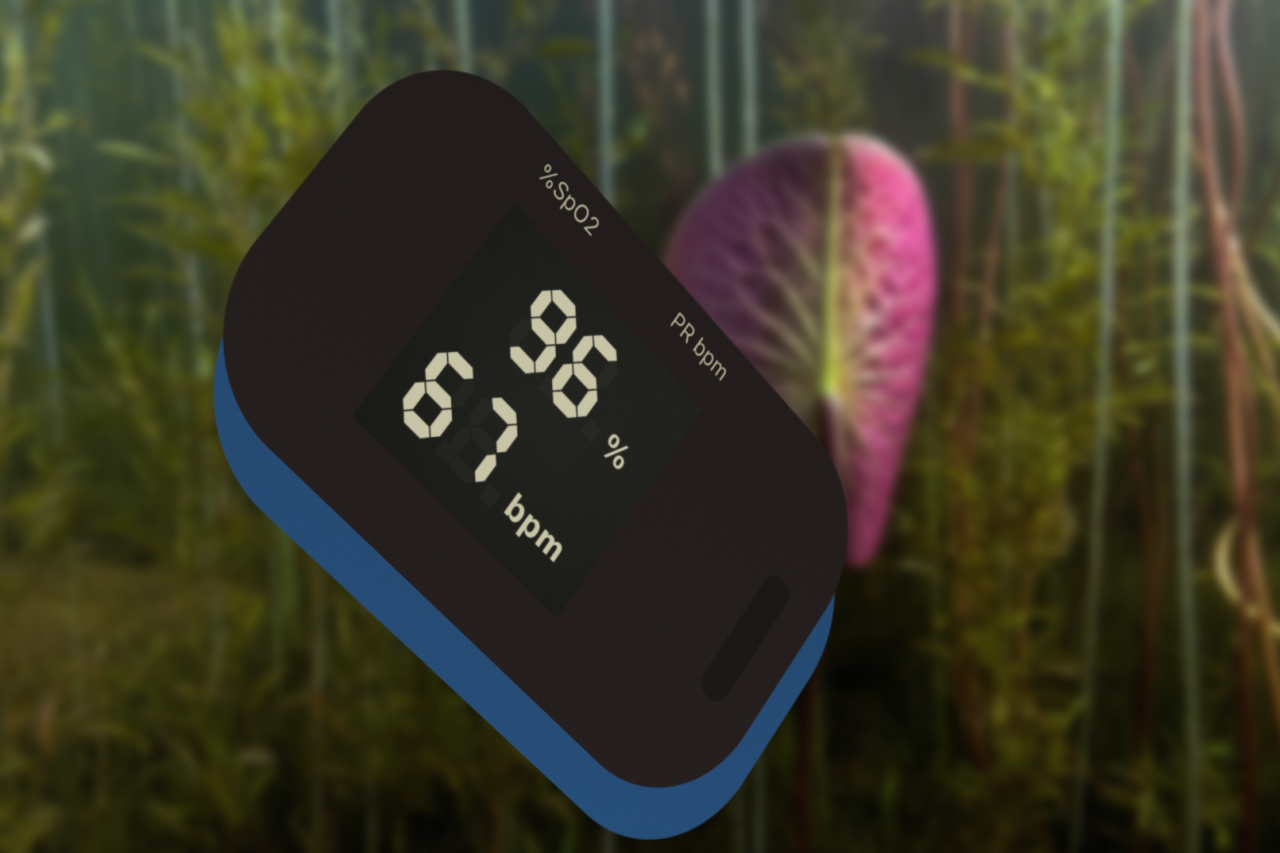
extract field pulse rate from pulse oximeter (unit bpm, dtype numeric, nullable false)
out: 67 bpm
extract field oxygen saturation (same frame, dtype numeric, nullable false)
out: 96 %
